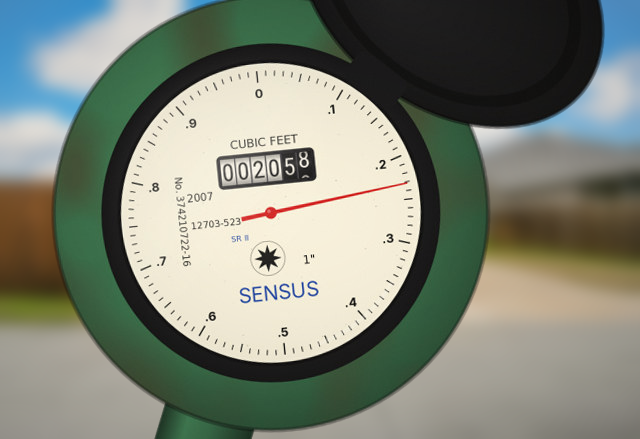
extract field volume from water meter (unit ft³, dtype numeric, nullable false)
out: 2058.23 ft³
